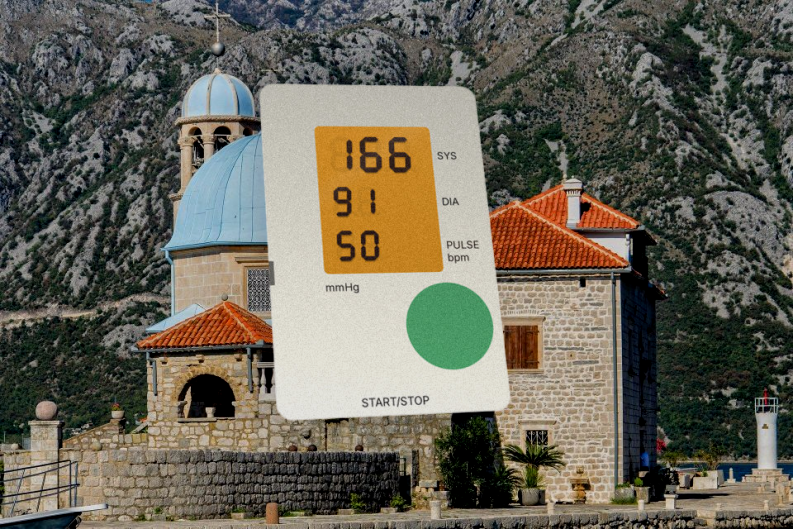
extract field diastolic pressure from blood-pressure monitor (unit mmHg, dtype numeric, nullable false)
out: 91 mmHg
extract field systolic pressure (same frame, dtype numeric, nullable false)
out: 166 mmHg
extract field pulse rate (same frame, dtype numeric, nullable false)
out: 50 bpm
